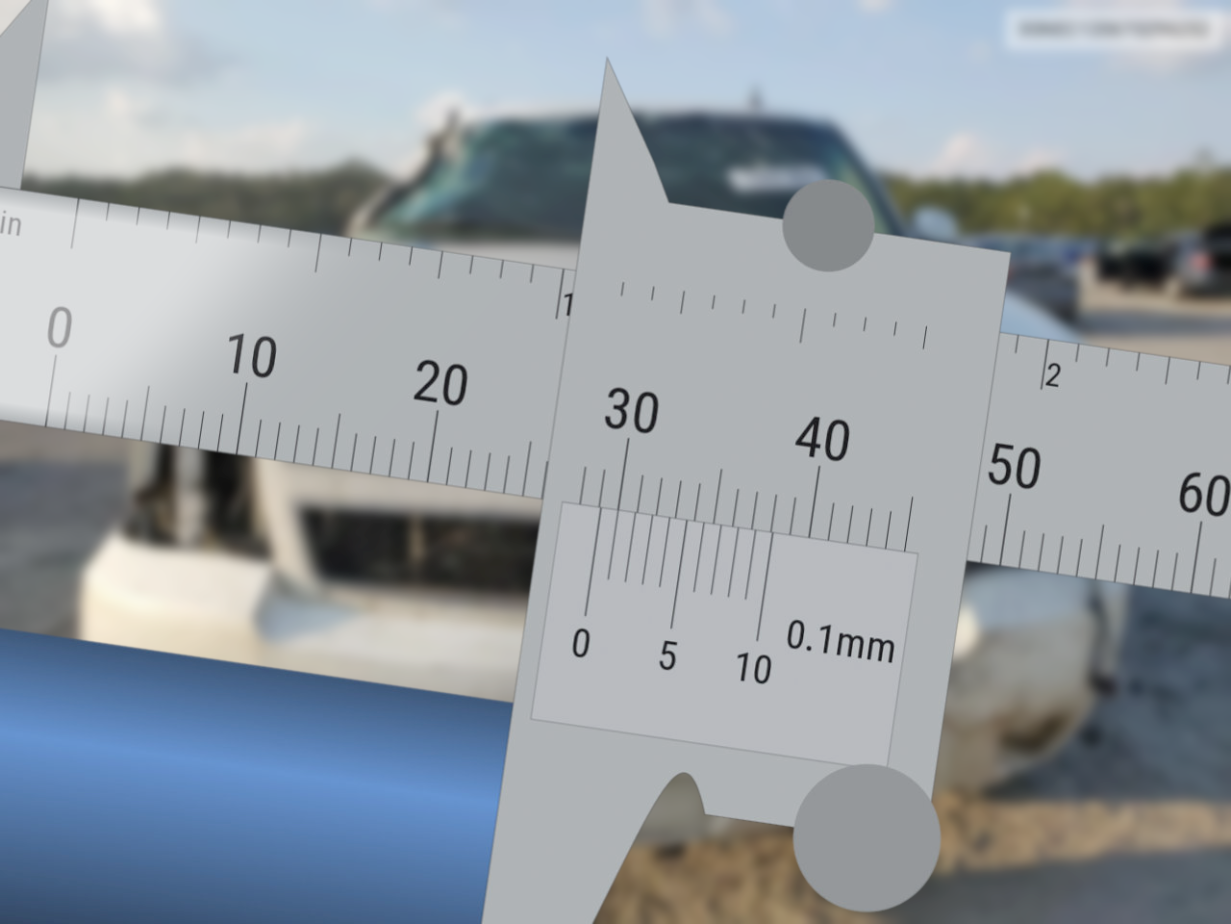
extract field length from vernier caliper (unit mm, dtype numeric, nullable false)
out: 29.1 mm
